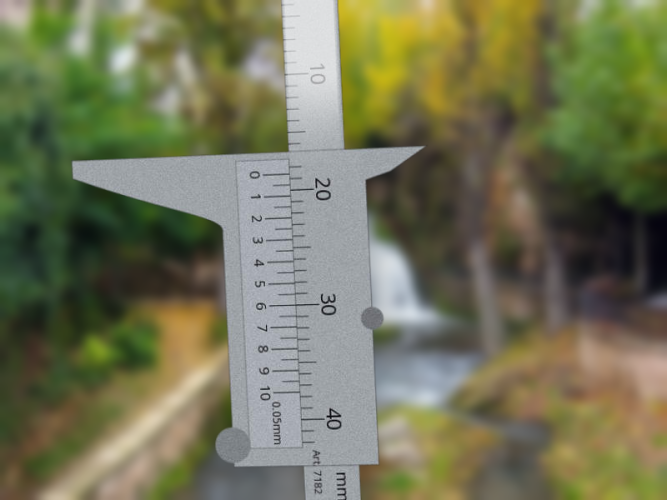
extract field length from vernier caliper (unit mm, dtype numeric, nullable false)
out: 18.6 mm
